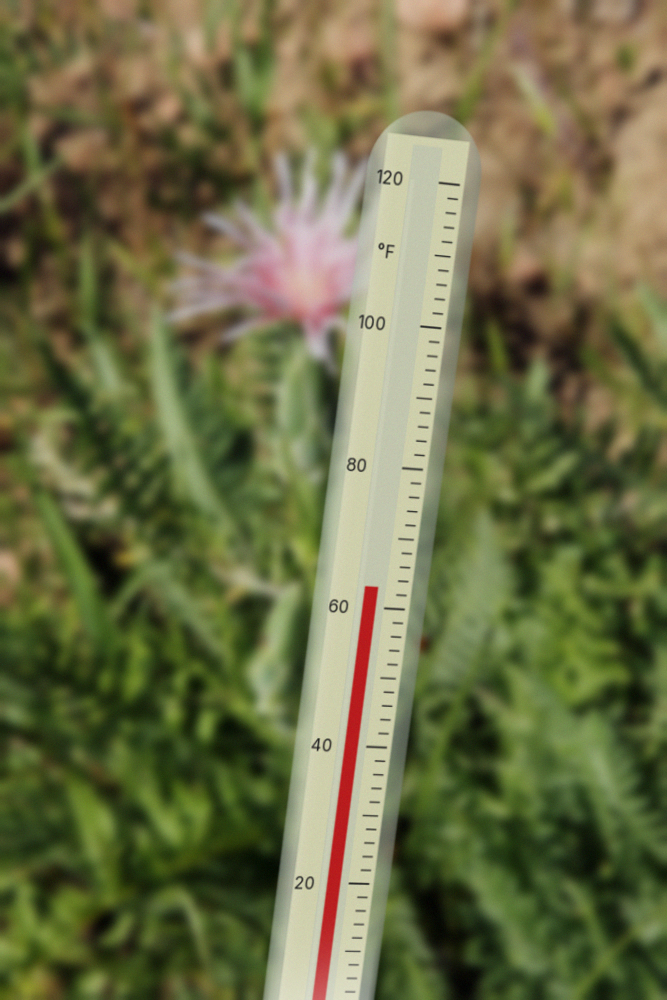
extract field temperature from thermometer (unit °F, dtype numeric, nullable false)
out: 63 °F
